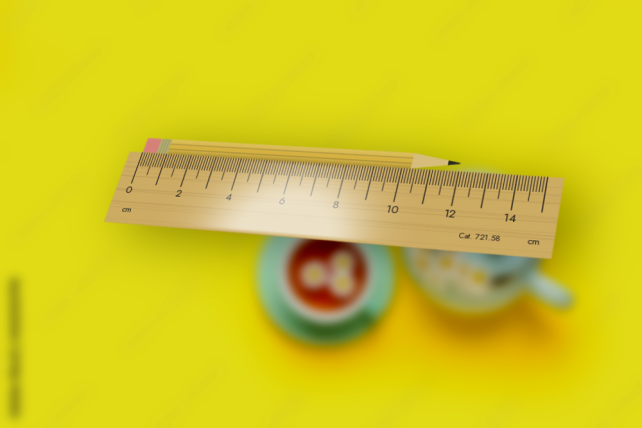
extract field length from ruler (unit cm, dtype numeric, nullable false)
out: 12 cm
